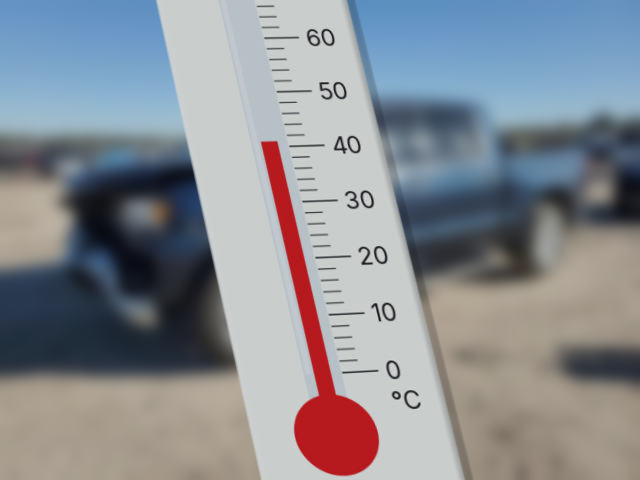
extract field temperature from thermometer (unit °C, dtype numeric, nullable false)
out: 41 °C
